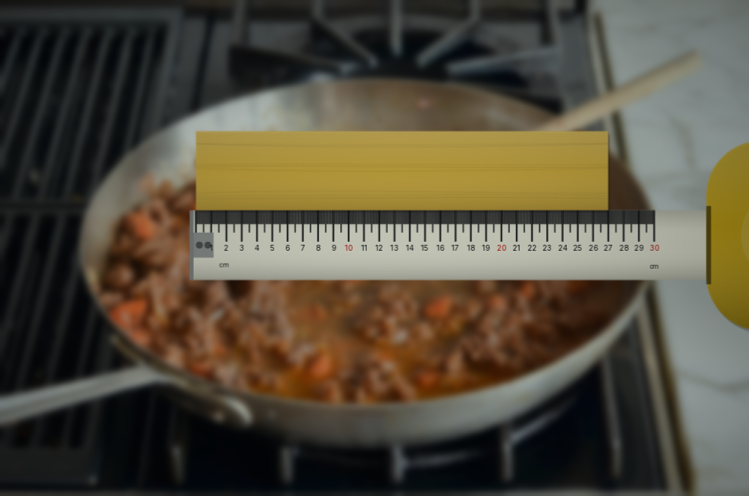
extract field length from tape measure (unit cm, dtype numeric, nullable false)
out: 27 cm
